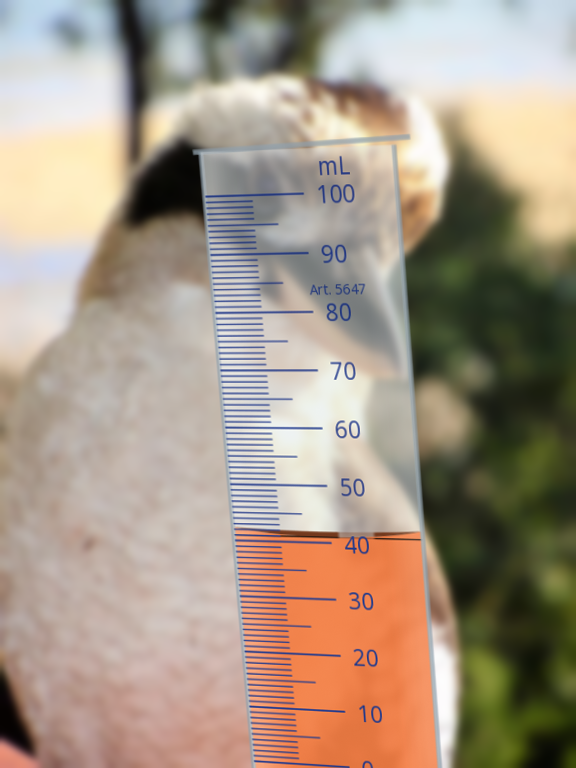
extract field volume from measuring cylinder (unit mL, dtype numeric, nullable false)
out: 41 mL
